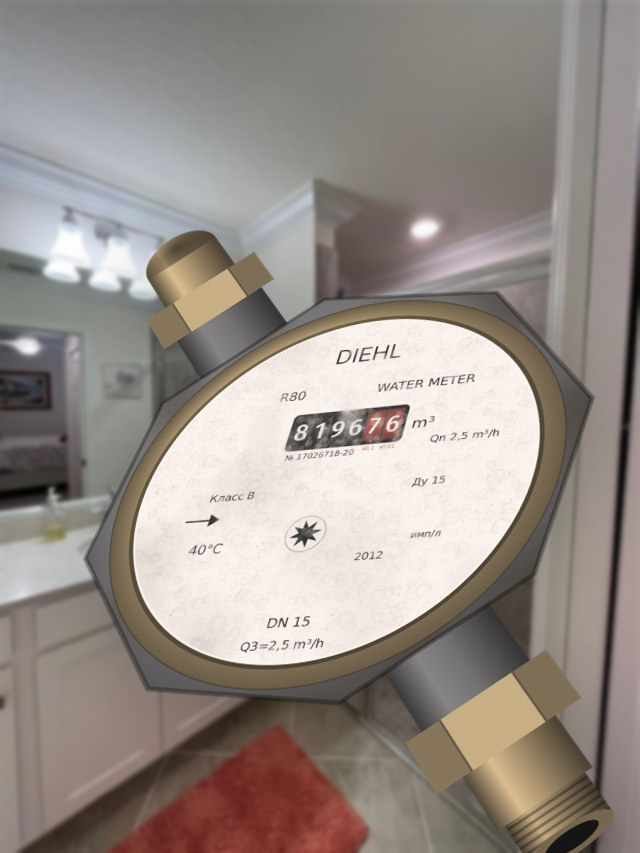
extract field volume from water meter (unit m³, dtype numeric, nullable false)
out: 8196.76 m³
